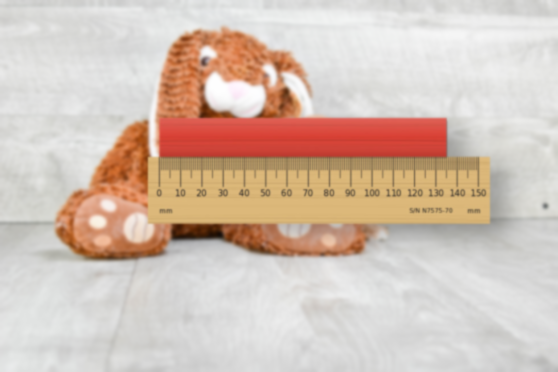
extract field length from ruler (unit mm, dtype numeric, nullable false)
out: 135 mm
